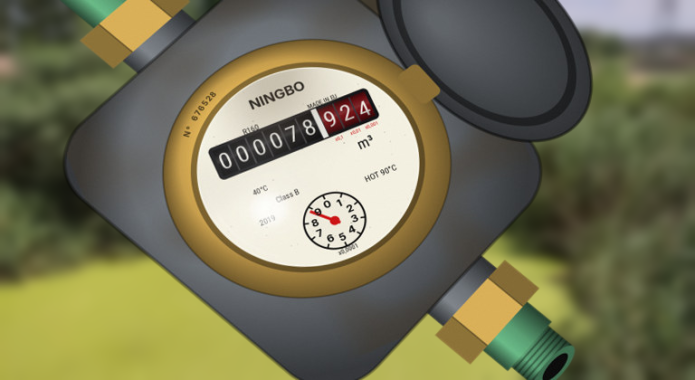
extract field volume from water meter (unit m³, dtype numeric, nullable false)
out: 78.9238 m³
